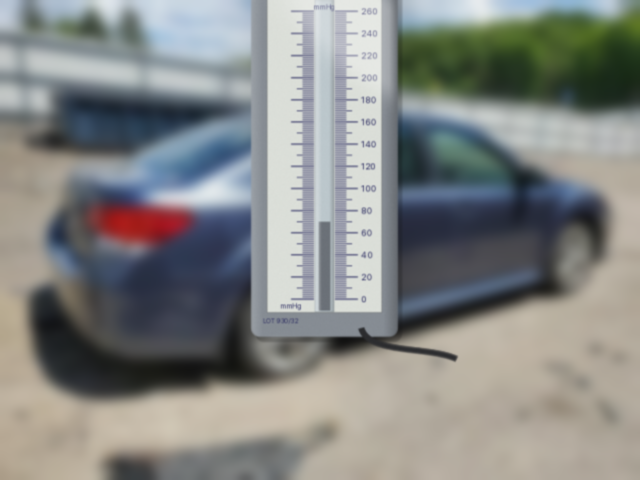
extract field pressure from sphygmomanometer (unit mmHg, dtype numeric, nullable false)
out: 70 mmHg
